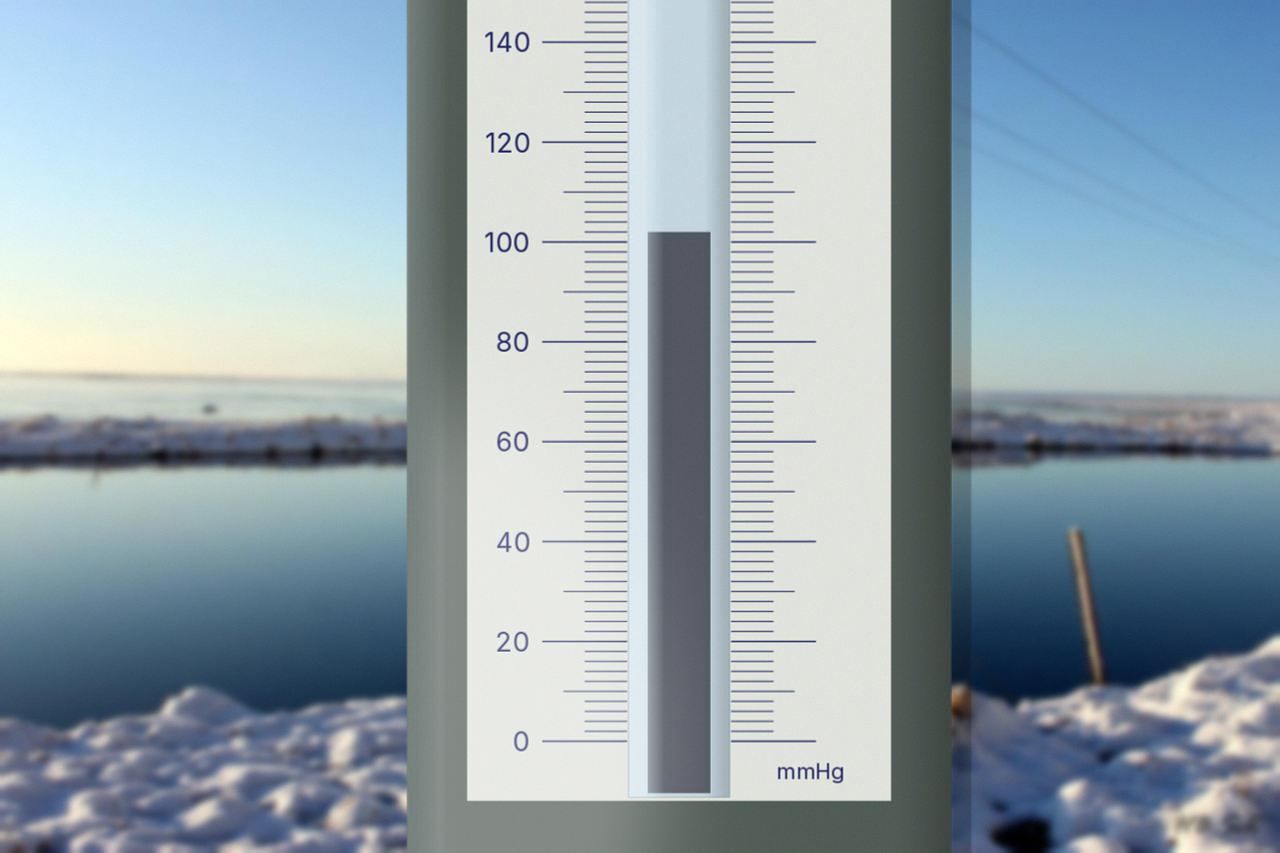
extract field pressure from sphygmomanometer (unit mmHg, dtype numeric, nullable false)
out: 102 mmHg
